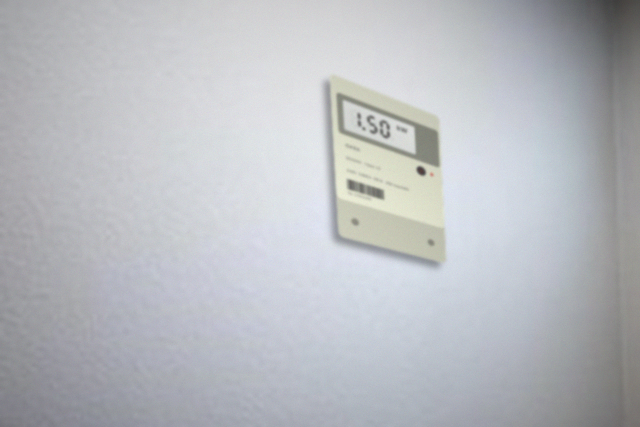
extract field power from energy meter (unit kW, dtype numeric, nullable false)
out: 1.50 kW
